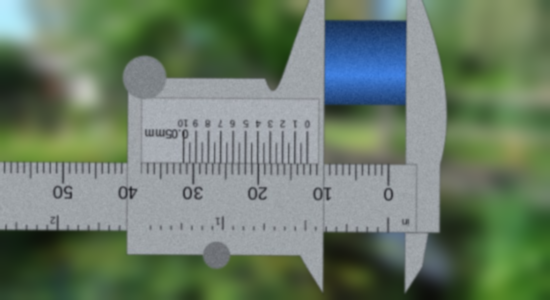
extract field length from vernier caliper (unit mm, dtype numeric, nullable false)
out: 12.5 mm
